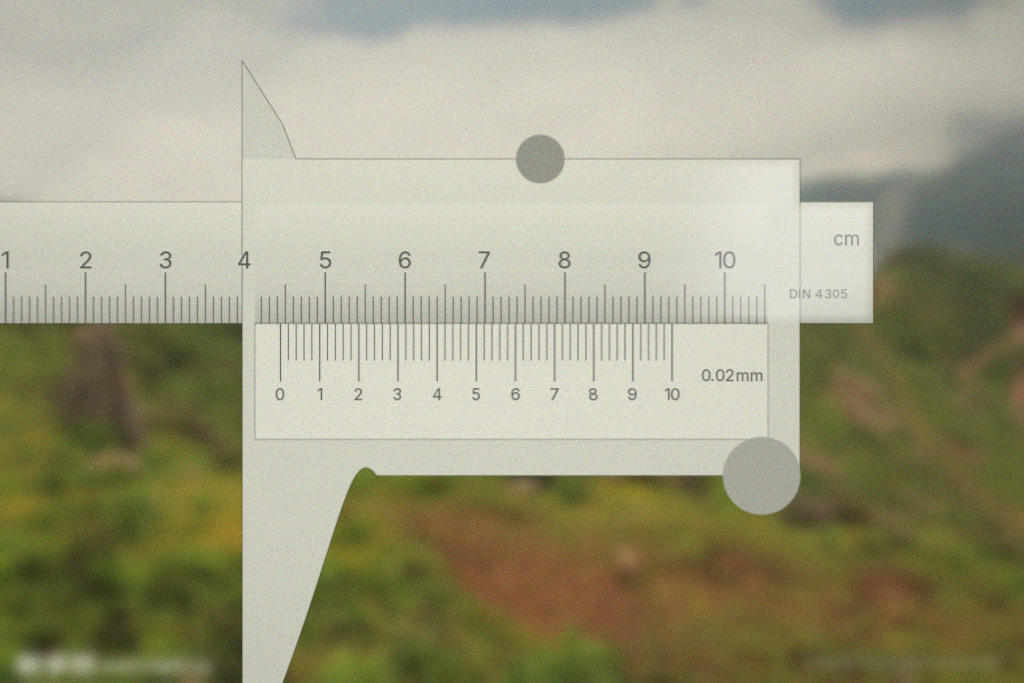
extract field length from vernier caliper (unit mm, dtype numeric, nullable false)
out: 44.4 mm
